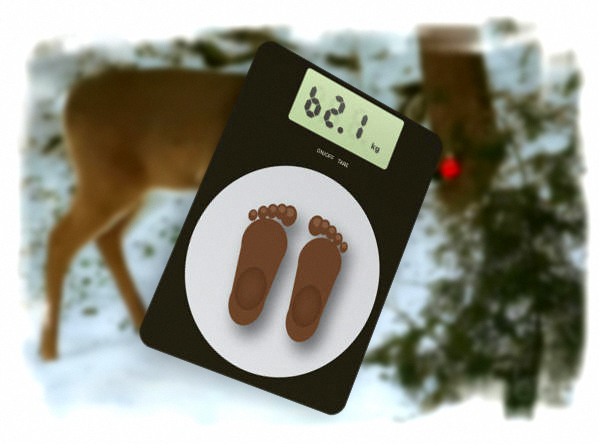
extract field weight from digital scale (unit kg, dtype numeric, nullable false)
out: 62.1 kg
